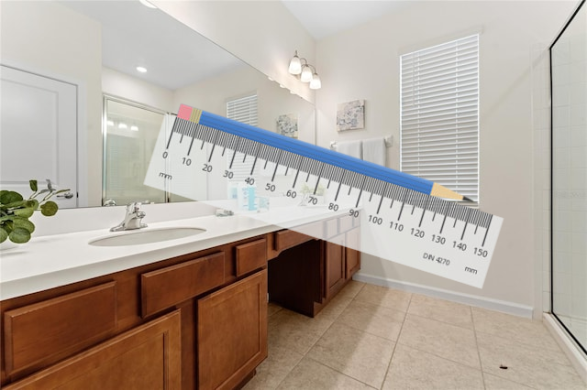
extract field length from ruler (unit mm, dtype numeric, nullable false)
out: 140 mm
